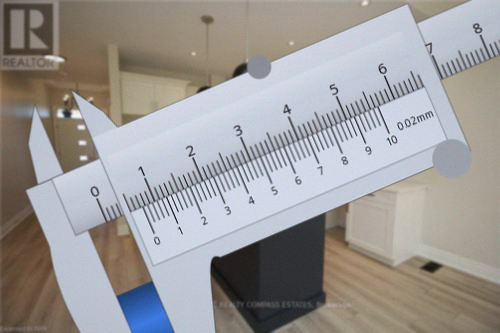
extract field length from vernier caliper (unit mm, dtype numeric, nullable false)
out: 7.5 mm
